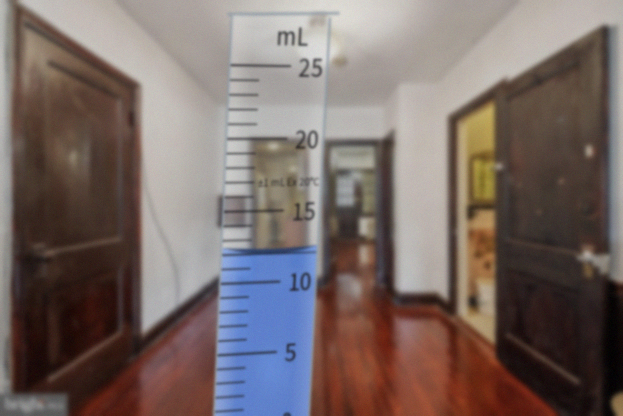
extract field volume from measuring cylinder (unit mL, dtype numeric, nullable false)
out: 12 mL
